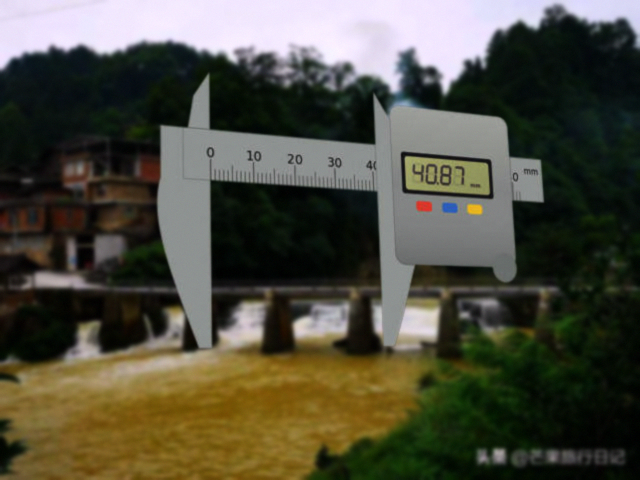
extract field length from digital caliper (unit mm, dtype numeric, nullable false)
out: 40.87 mm
